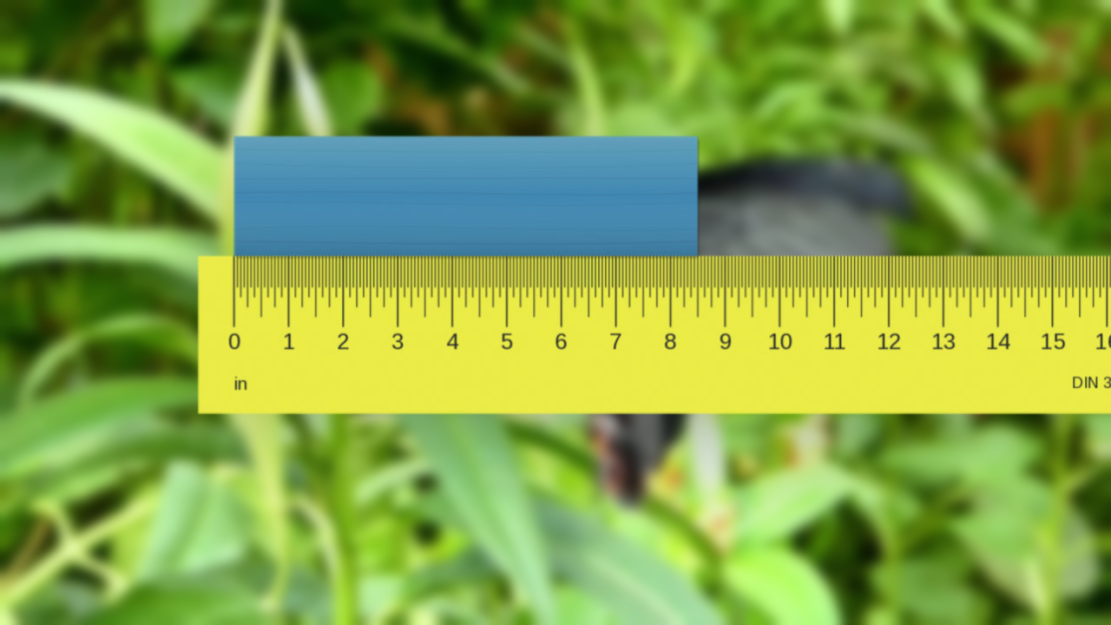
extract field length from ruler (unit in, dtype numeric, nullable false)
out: 8.5 in
